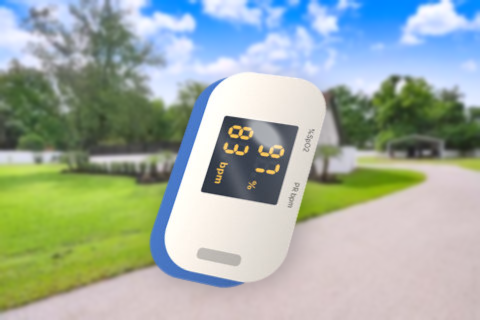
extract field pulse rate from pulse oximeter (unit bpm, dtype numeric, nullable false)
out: 83 bpm
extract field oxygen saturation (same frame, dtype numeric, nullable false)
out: 97 %
